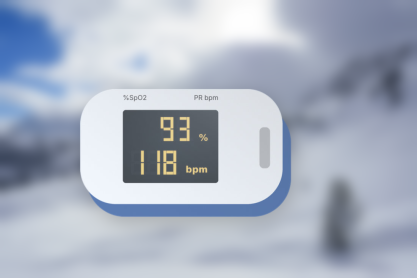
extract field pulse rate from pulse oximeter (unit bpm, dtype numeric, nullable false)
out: 118 bpm
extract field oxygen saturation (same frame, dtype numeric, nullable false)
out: 93 %
